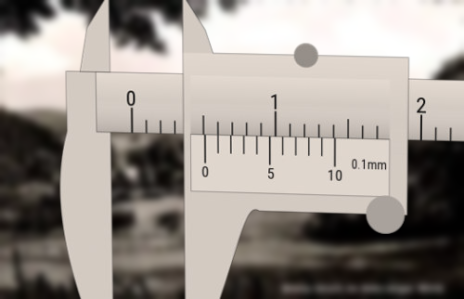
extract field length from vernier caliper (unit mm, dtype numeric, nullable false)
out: 5.1 mm
